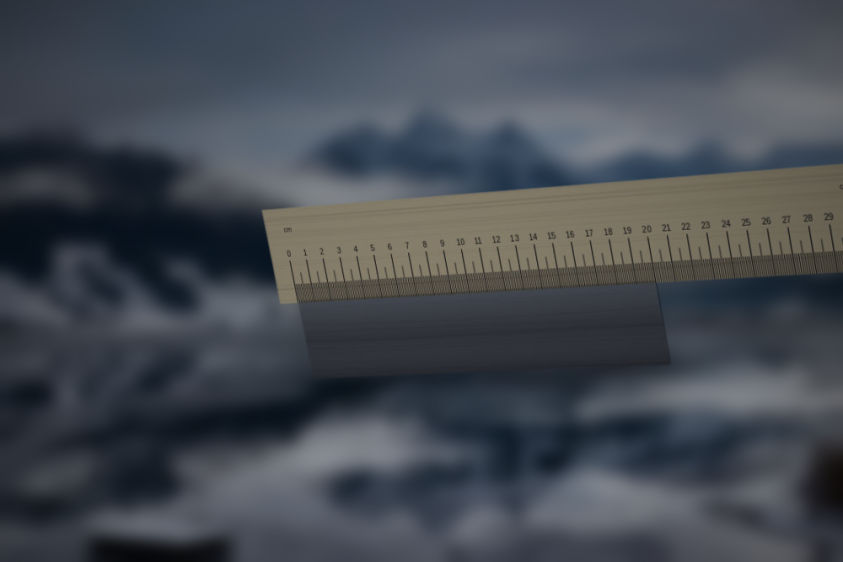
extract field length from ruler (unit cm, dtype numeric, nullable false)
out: 20 cm
